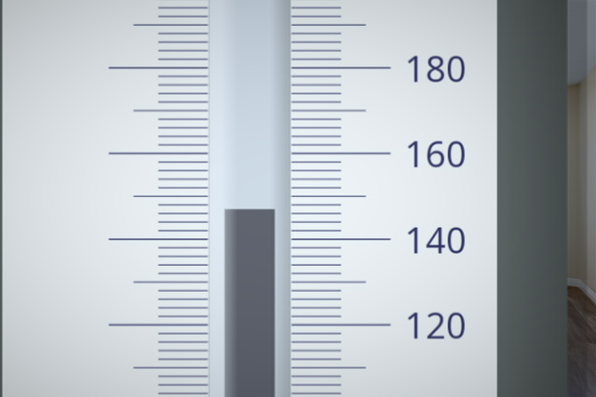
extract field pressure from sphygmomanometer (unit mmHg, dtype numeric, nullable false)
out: 147 mmHg
